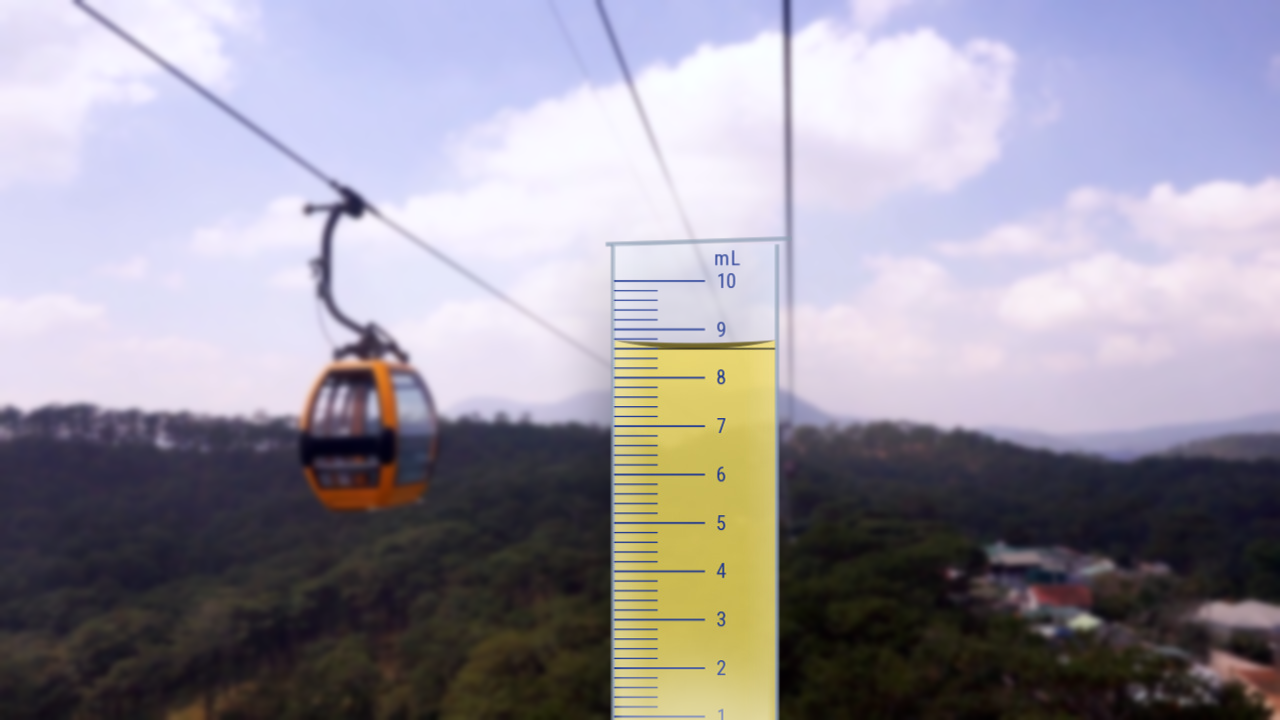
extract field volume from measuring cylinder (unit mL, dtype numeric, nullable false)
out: 8.6 mL
